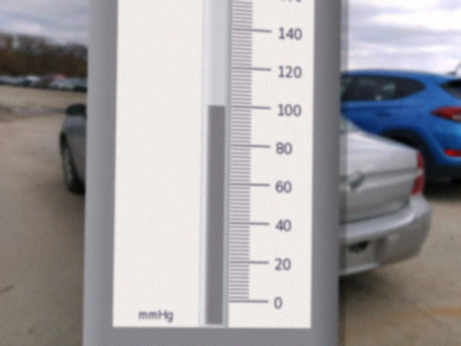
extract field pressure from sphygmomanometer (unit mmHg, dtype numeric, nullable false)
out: 100 mmHg
